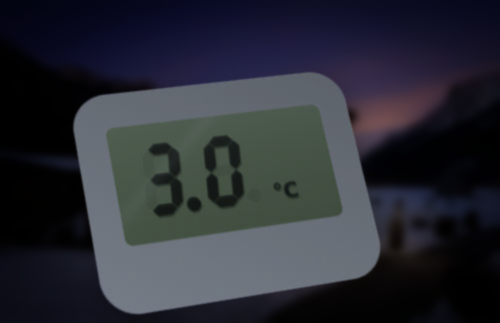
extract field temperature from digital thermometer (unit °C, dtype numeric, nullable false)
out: 3.0 °C
